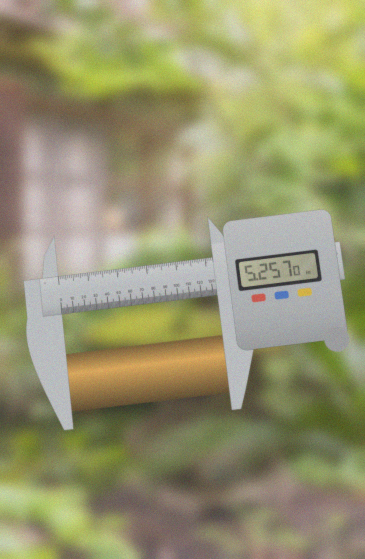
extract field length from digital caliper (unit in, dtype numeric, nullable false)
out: 5.2570 in
